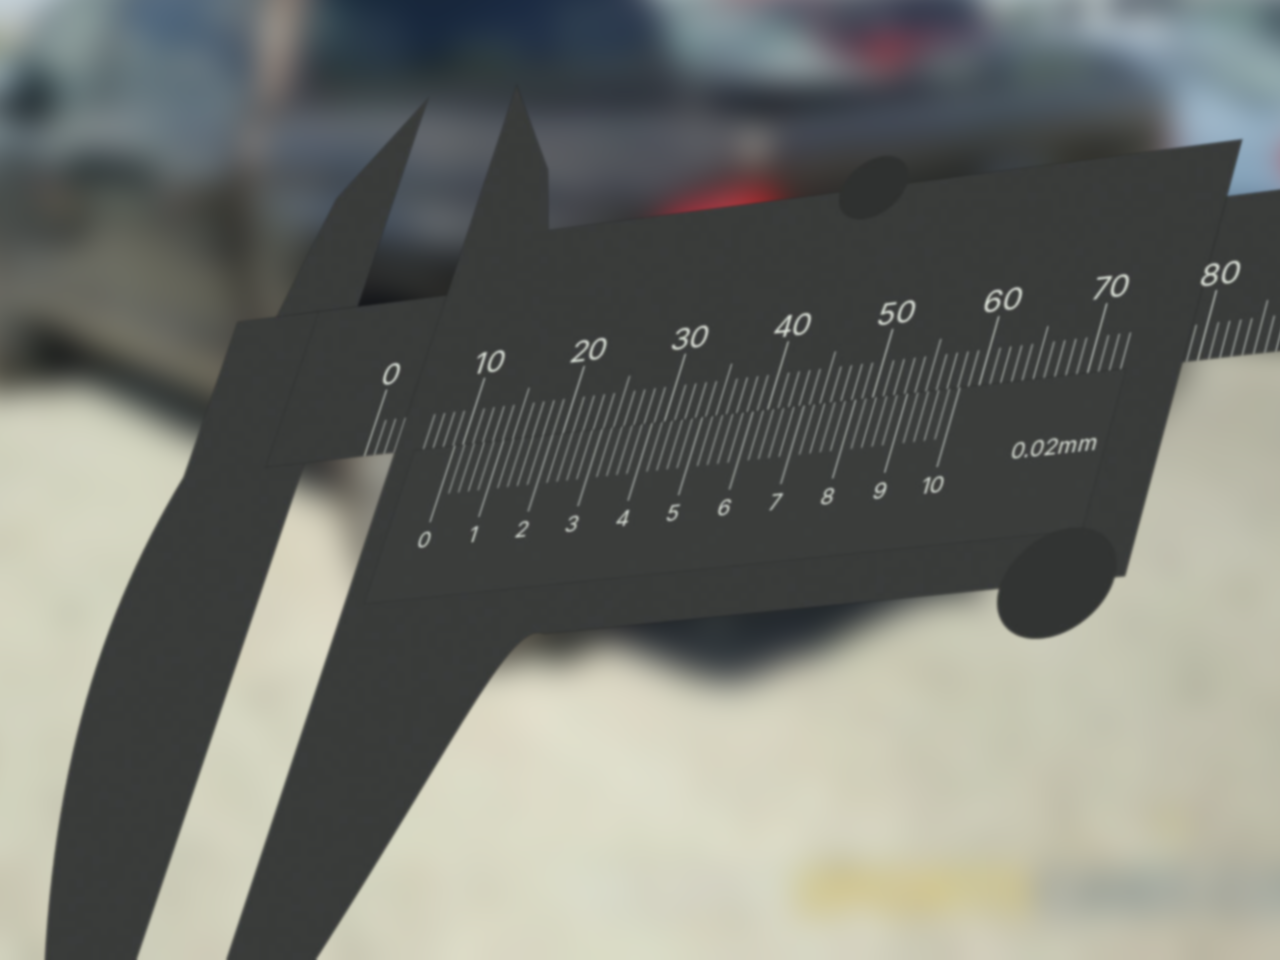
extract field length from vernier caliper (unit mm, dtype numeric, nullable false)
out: 9.2 mm
